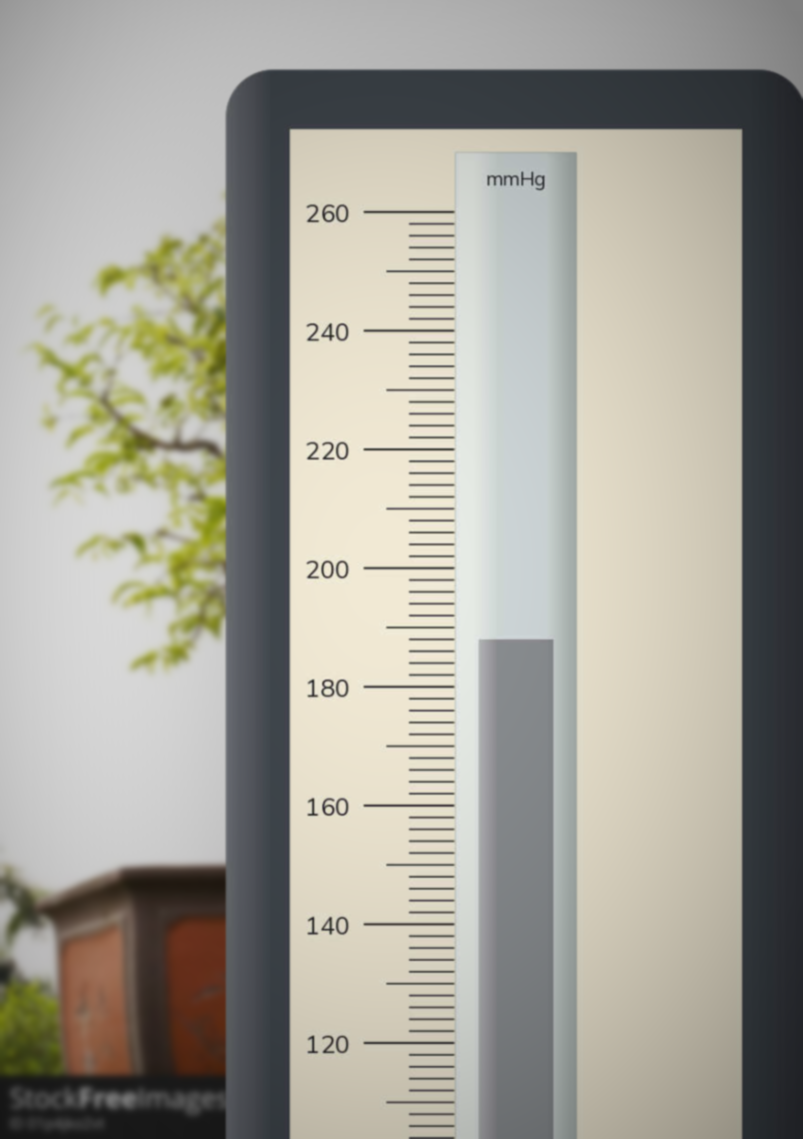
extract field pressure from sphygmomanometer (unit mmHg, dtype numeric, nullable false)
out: 188 mmHg
